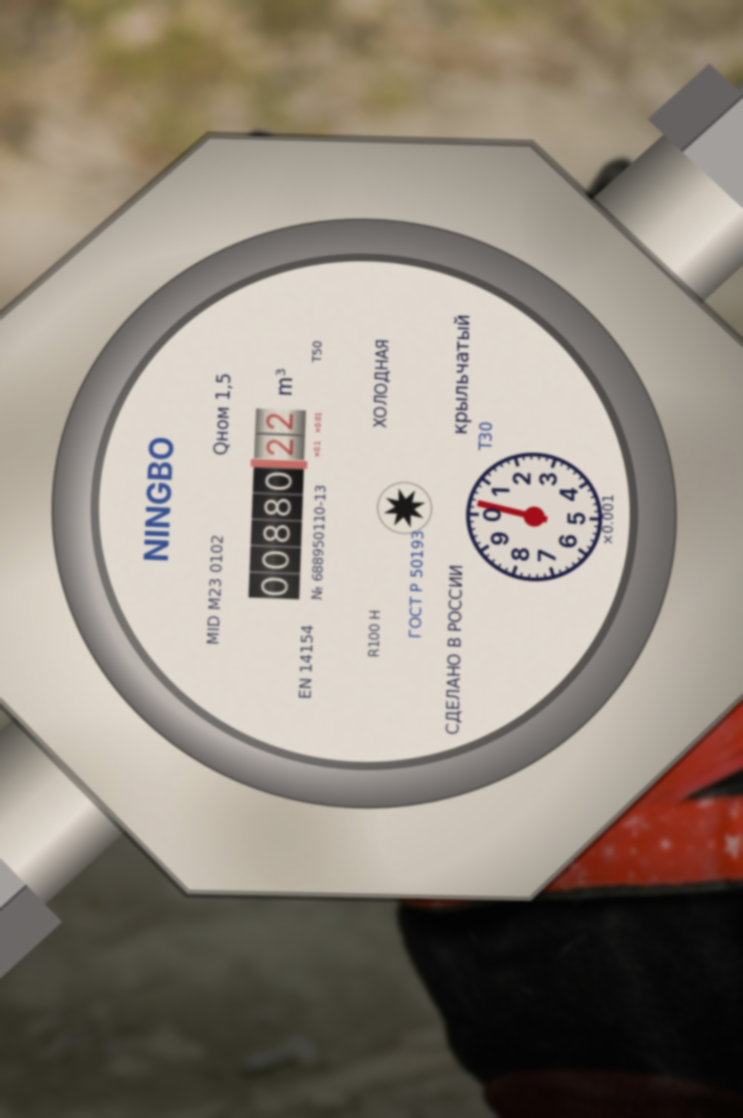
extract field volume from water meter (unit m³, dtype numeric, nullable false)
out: 880.220 m³
